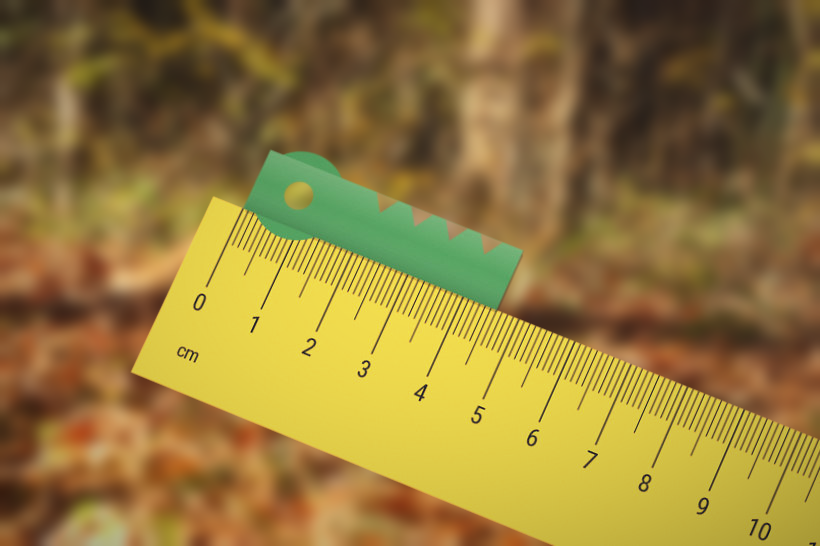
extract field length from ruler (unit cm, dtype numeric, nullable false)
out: 4.6 cm
